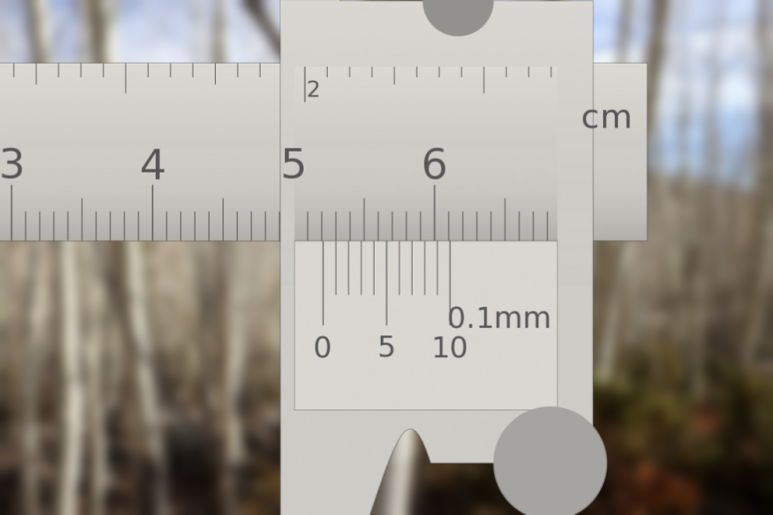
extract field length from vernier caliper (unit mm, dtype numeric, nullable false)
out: 52.1 mm
